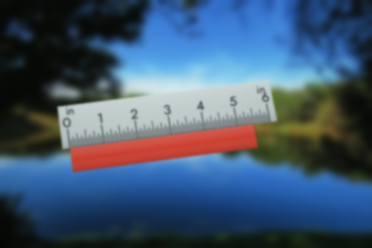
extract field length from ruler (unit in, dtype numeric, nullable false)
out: 5.5 in
